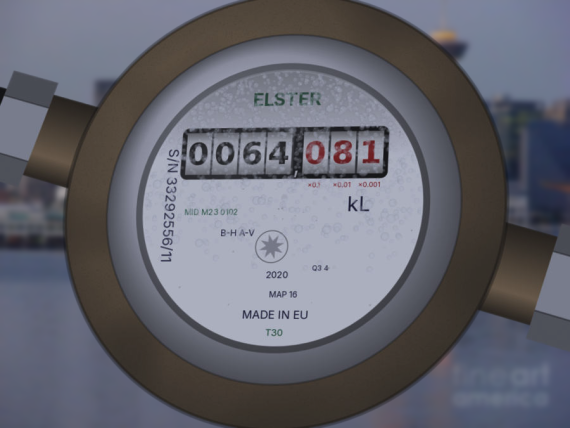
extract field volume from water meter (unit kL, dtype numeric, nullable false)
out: 64.081 kL
